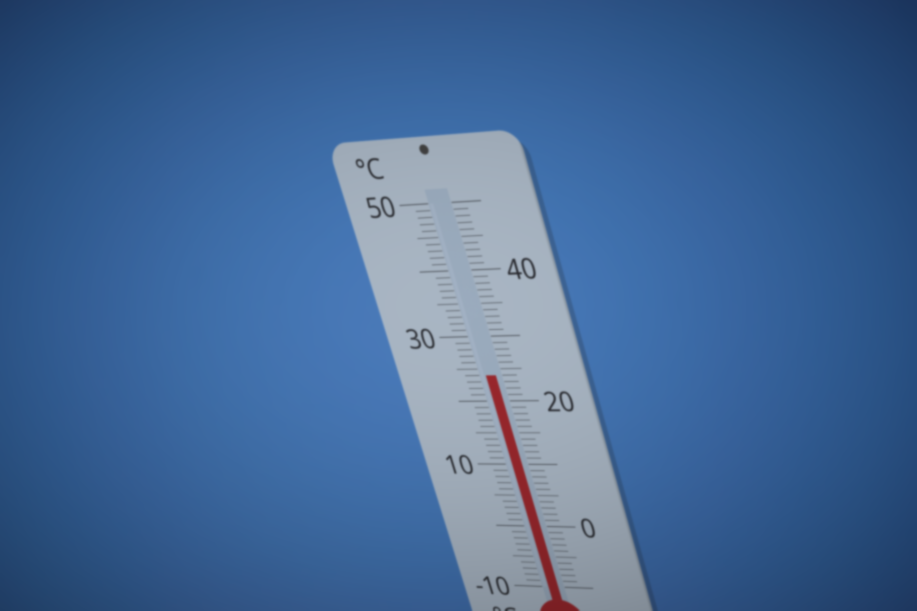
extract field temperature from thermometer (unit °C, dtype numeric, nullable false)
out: 24 °C
